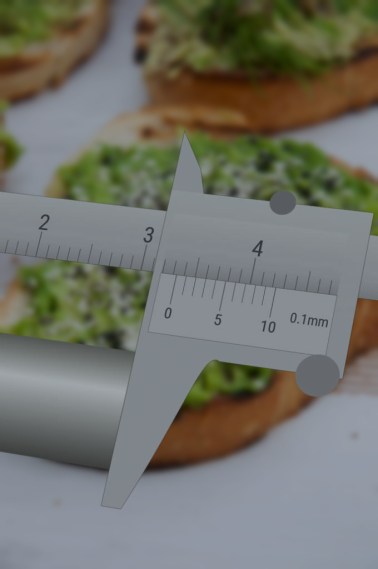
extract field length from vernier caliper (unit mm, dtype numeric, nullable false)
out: 33.3 mm
